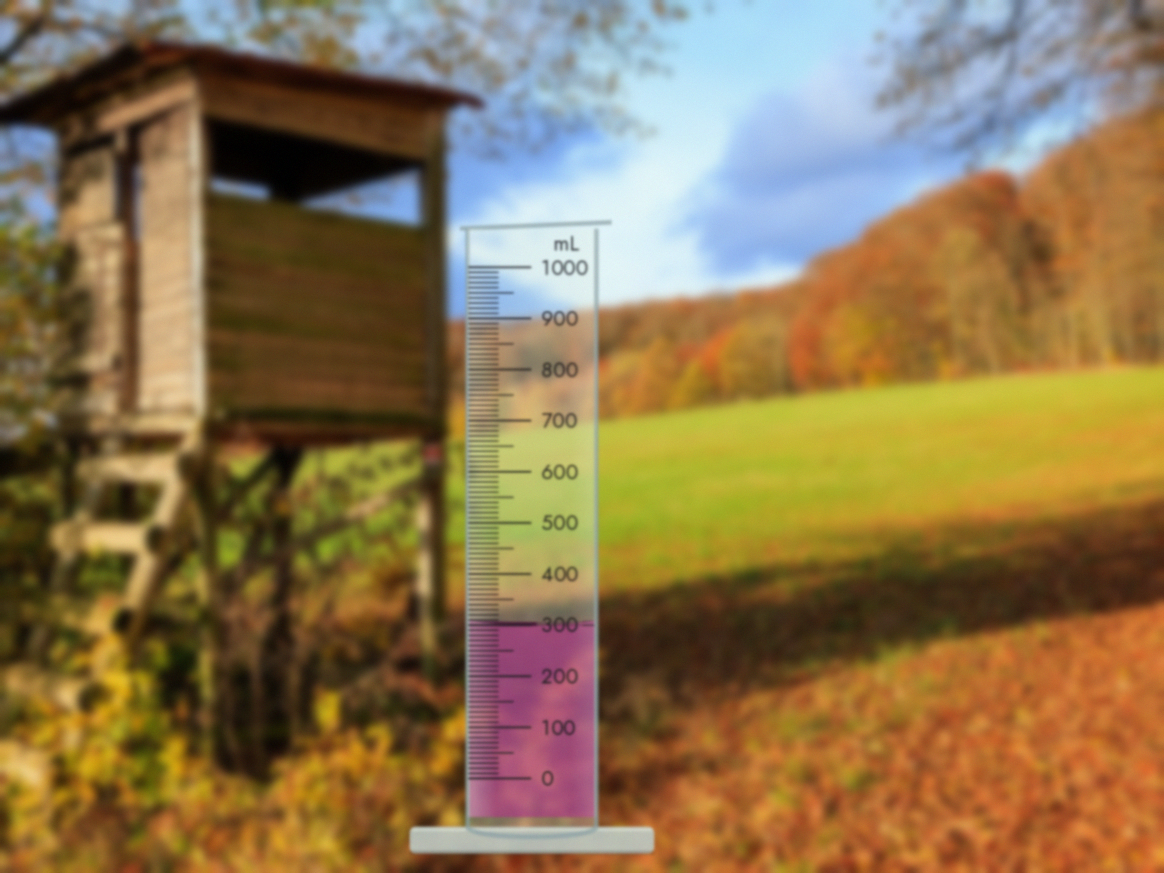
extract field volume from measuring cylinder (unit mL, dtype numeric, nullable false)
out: 300 mL
